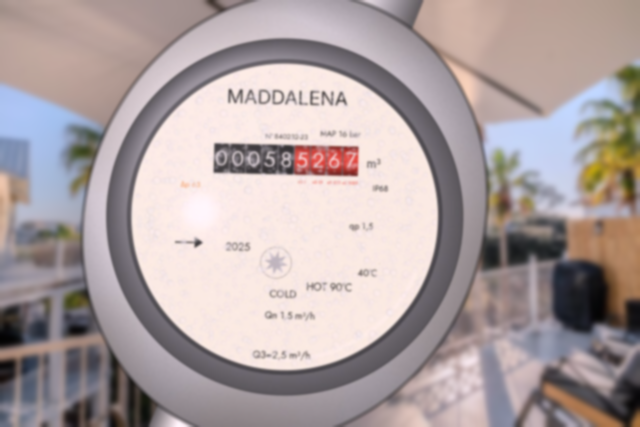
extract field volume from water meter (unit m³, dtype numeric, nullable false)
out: 58.5267 m³
